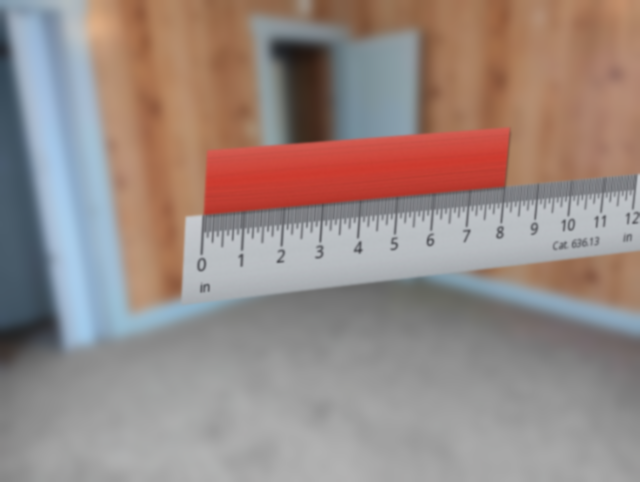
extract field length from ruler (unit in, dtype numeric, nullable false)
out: 8 in
